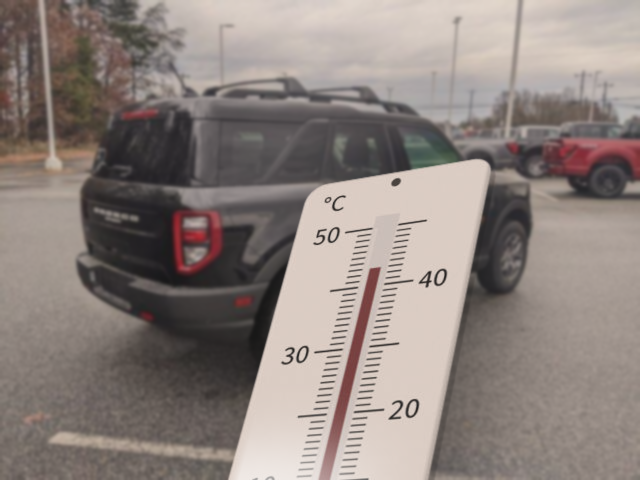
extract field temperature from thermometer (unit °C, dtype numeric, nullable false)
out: 43 °C
